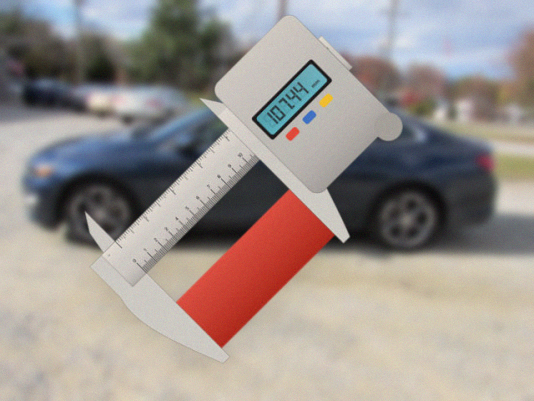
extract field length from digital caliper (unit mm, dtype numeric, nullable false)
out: 107.44 mm
